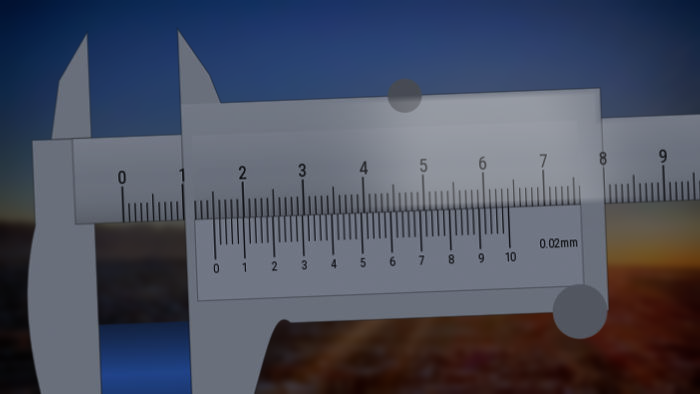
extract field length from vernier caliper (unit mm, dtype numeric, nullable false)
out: 15.0 mm
